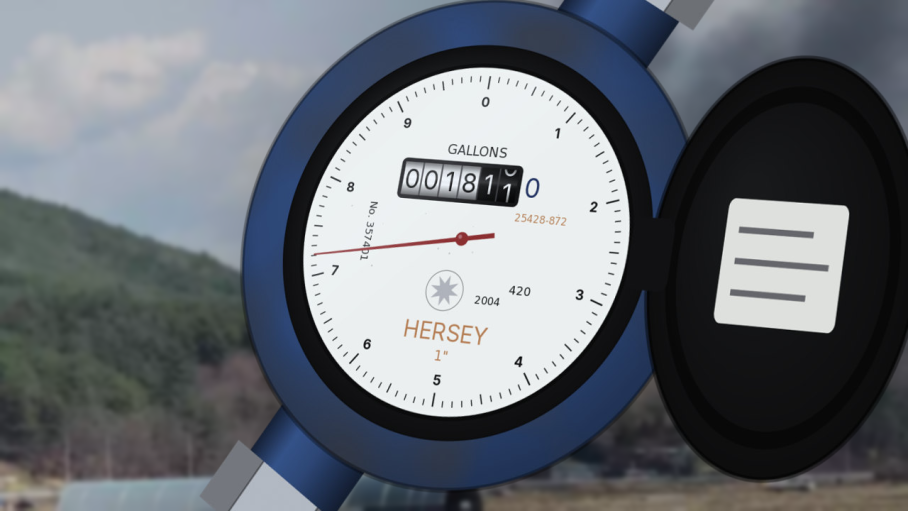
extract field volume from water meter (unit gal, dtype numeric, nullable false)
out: 18107.2 gal
